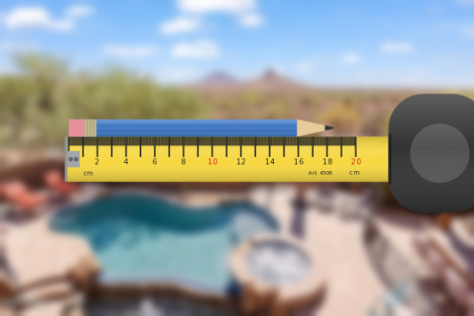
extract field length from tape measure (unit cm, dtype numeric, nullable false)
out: 18.5 cm
